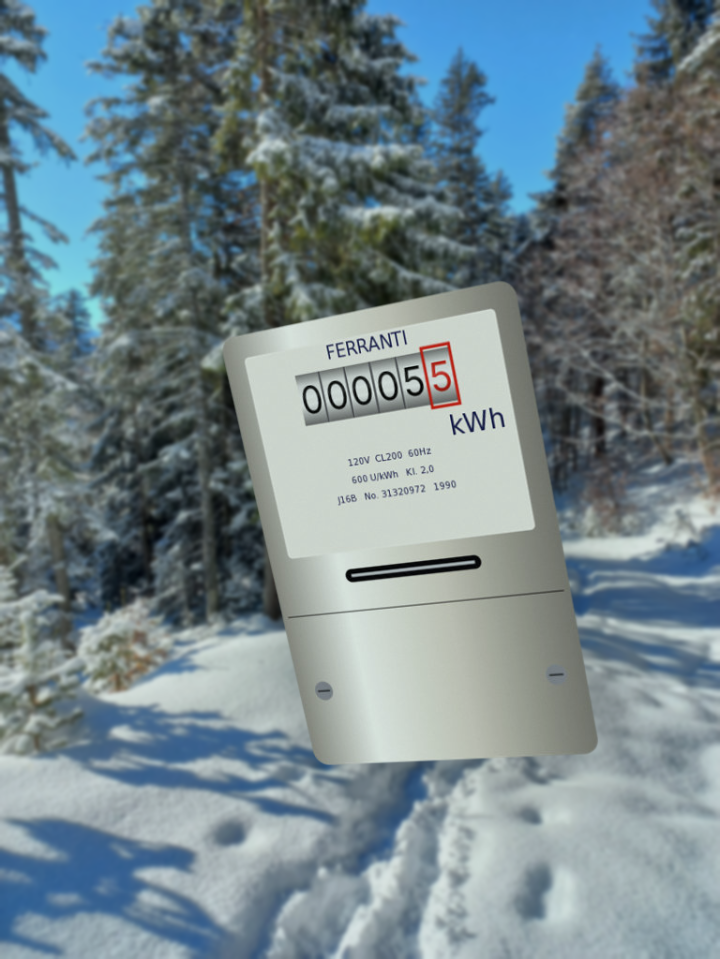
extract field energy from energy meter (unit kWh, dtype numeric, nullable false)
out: 5.5 kWh
